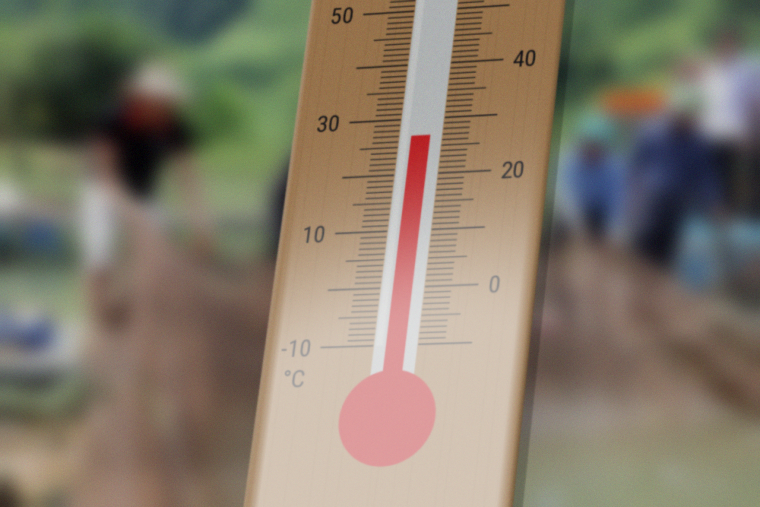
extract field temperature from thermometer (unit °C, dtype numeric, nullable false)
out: 27 °C
